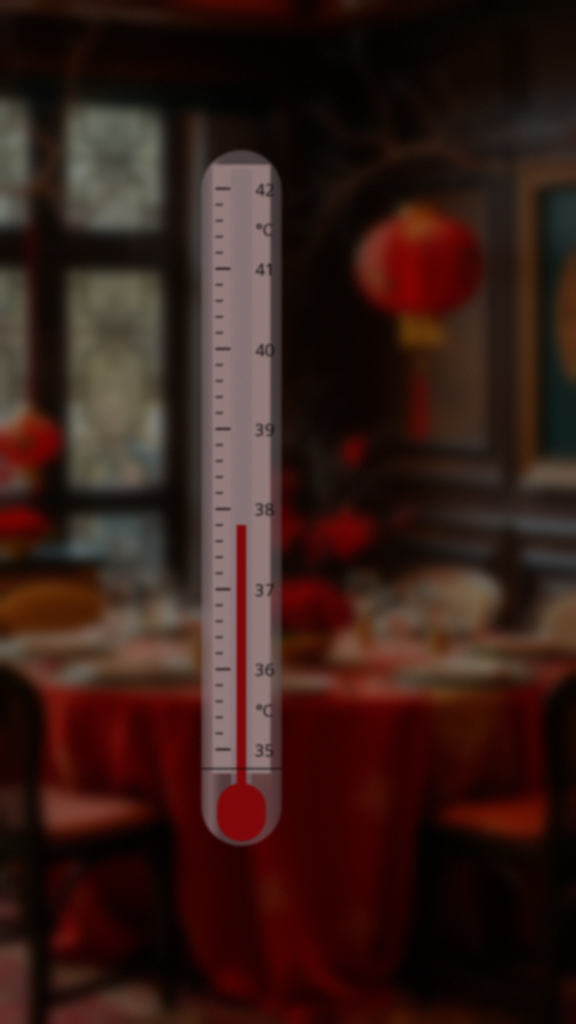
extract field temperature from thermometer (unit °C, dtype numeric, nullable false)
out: 37.8 °C
